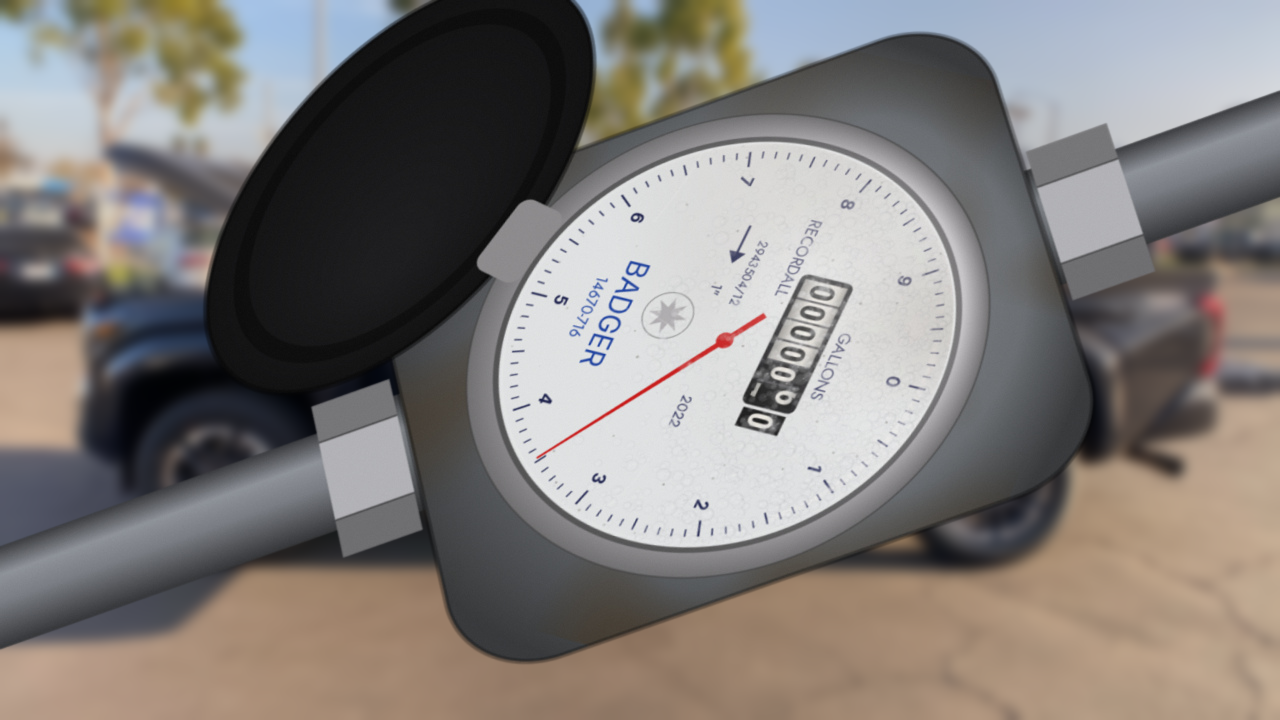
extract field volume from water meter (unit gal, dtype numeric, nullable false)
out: 63.5 gal
